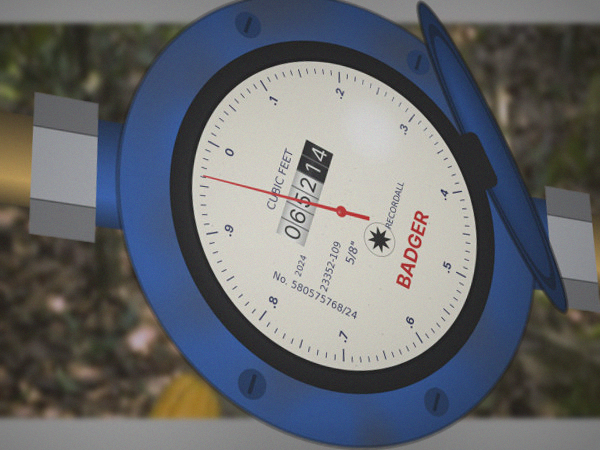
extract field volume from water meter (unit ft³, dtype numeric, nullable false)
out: 65213.96 ft³
